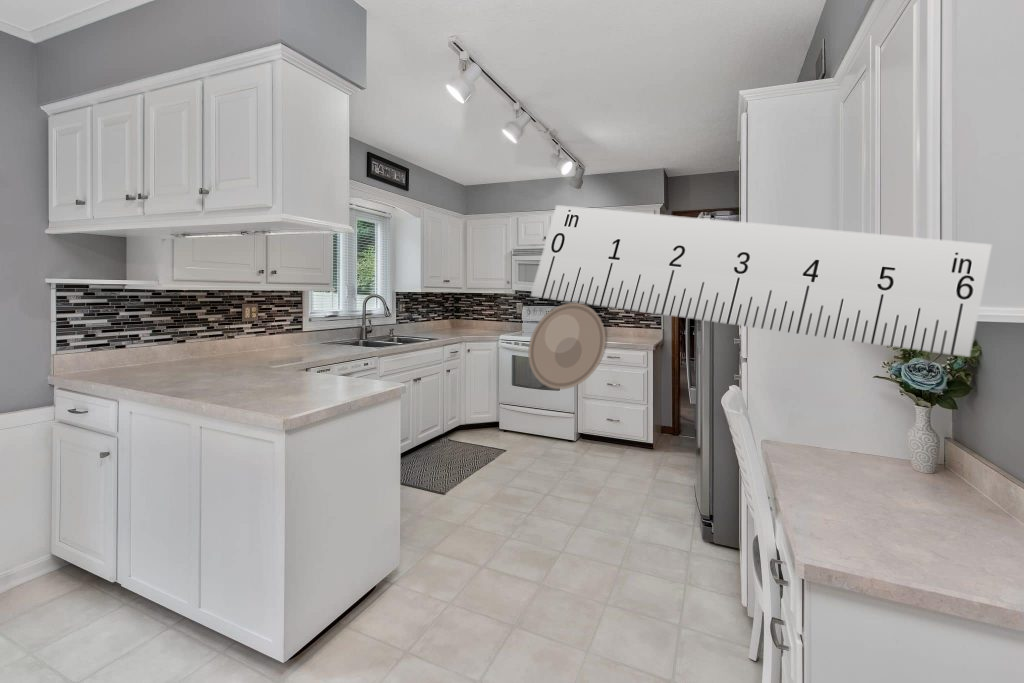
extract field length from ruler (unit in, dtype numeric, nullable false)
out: 1.25 in
